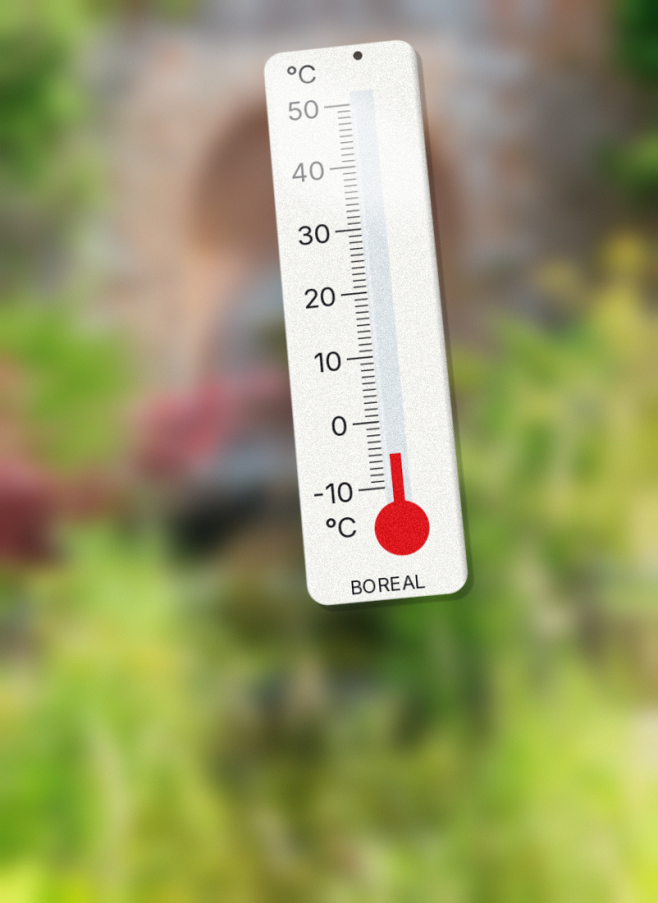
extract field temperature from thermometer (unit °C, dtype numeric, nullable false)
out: -5 °C
